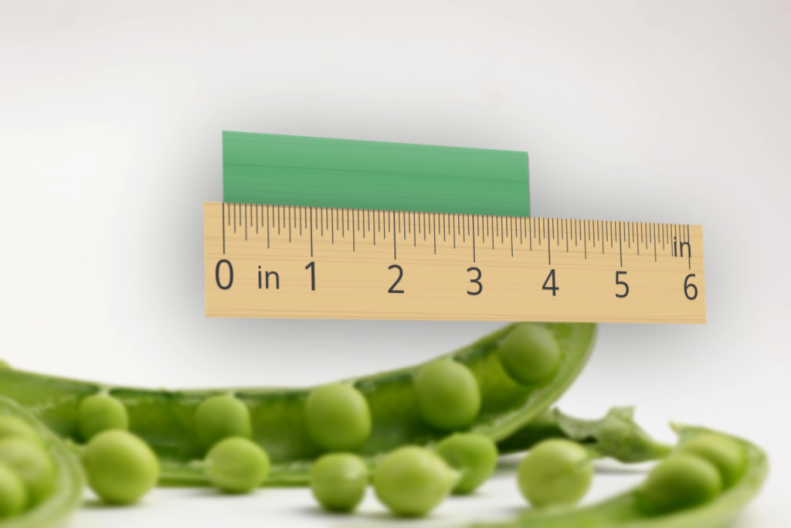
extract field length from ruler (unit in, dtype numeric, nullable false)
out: 3.75 in
